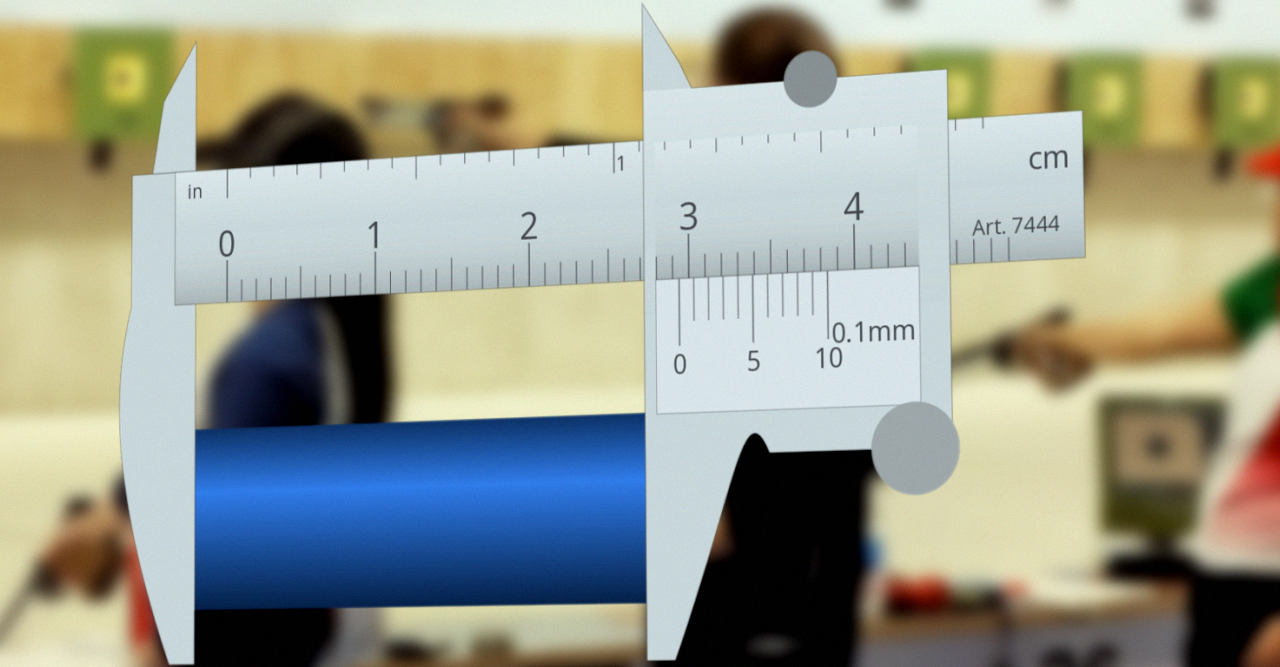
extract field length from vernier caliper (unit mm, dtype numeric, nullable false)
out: 29.4 mm
